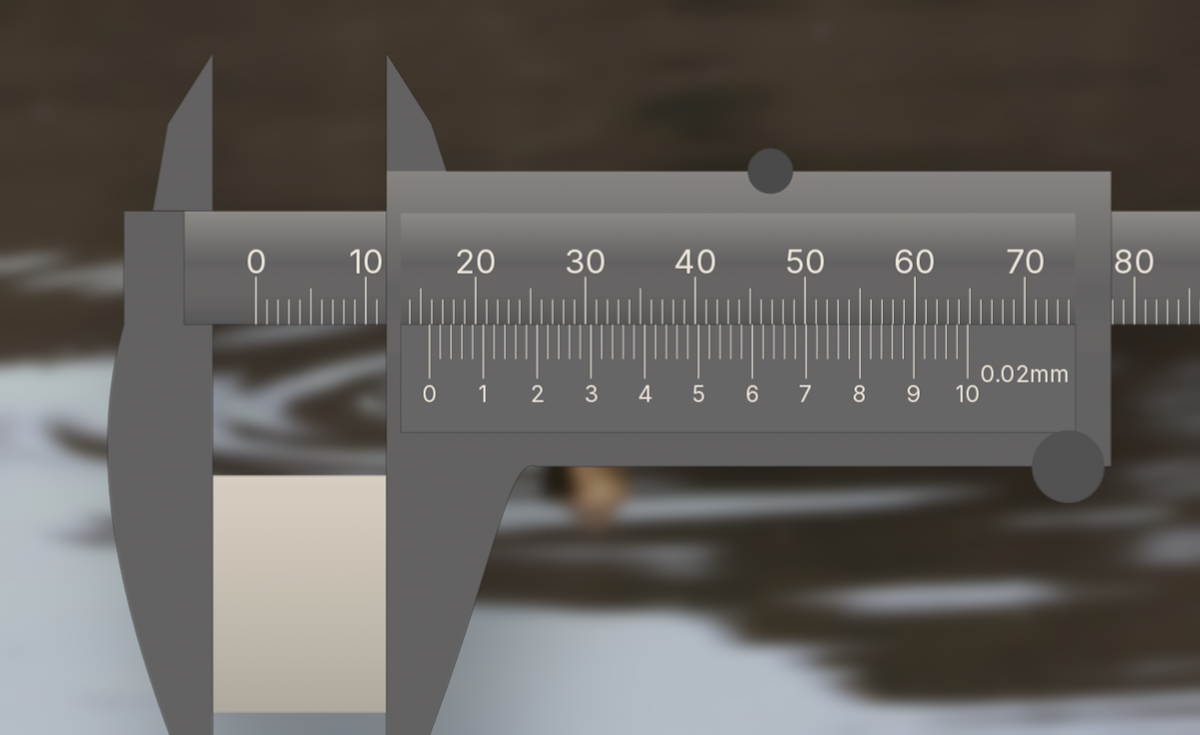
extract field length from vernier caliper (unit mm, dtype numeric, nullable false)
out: 15.8 mm
